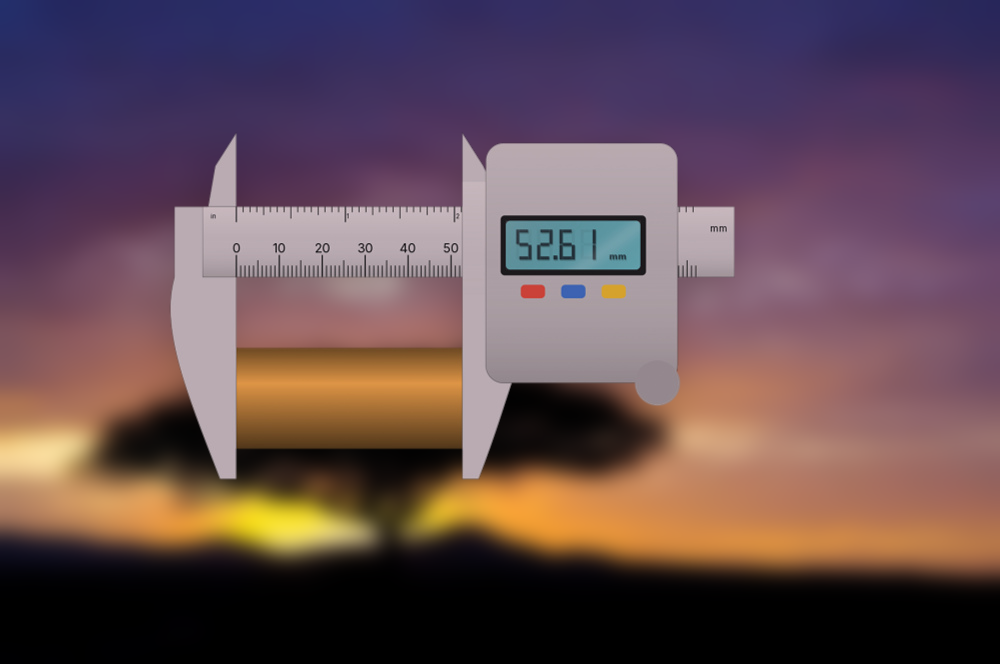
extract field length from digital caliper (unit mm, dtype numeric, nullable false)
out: 52.61 mm
